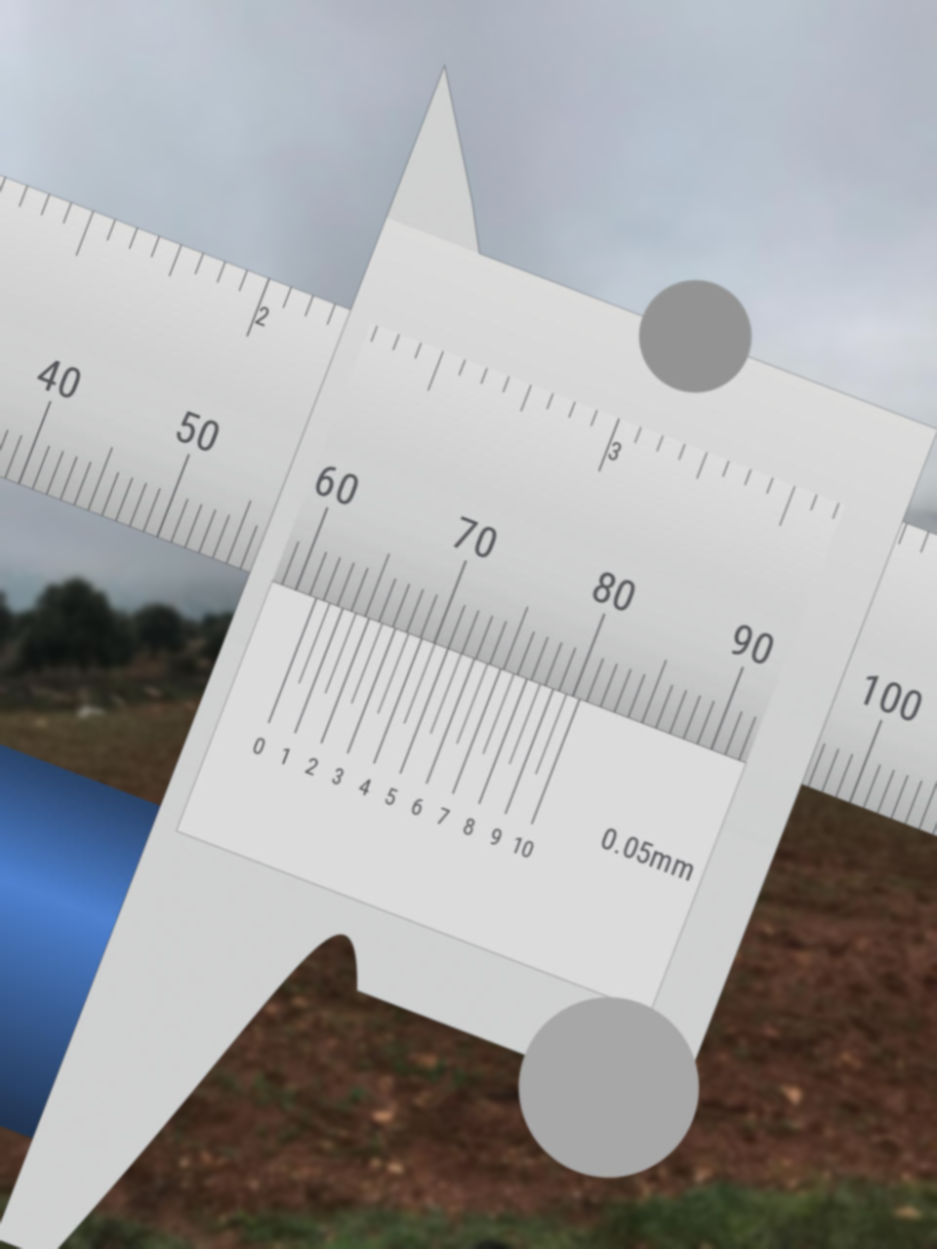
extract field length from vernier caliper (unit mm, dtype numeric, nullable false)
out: 61.5 mm
